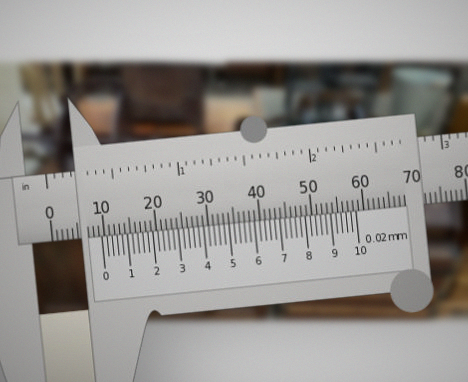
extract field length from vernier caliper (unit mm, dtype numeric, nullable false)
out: 9.5 mm
